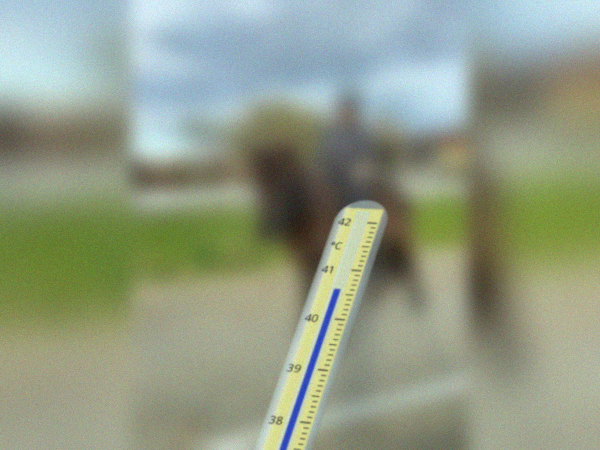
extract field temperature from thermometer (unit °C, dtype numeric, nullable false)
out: 40.6 °C
